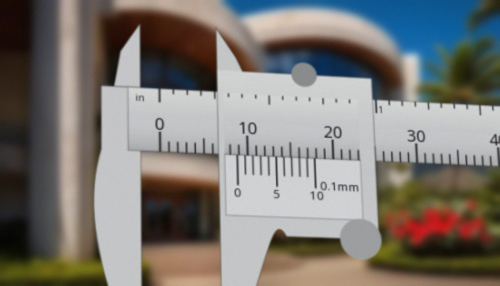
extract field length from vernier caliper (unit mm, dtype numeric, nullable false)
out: 8.8 mm
